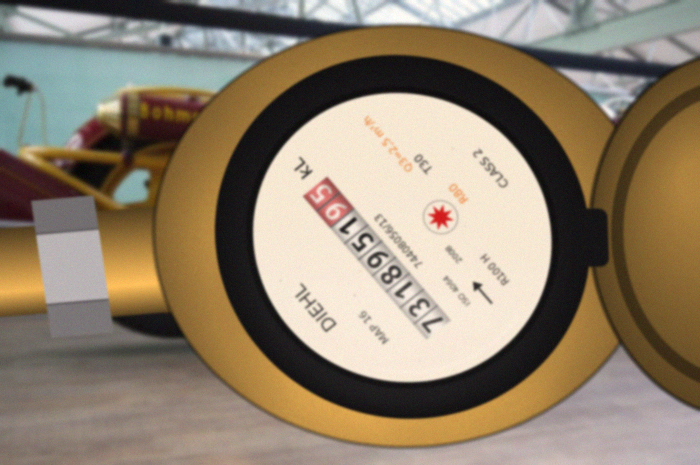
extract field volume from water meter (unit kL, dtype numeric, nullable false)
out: 7318951.95 kL
